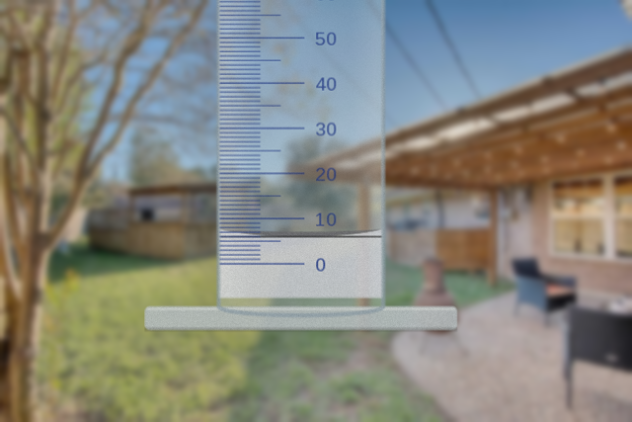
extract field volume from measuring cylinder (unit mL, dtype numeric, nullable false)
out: 6 mL
